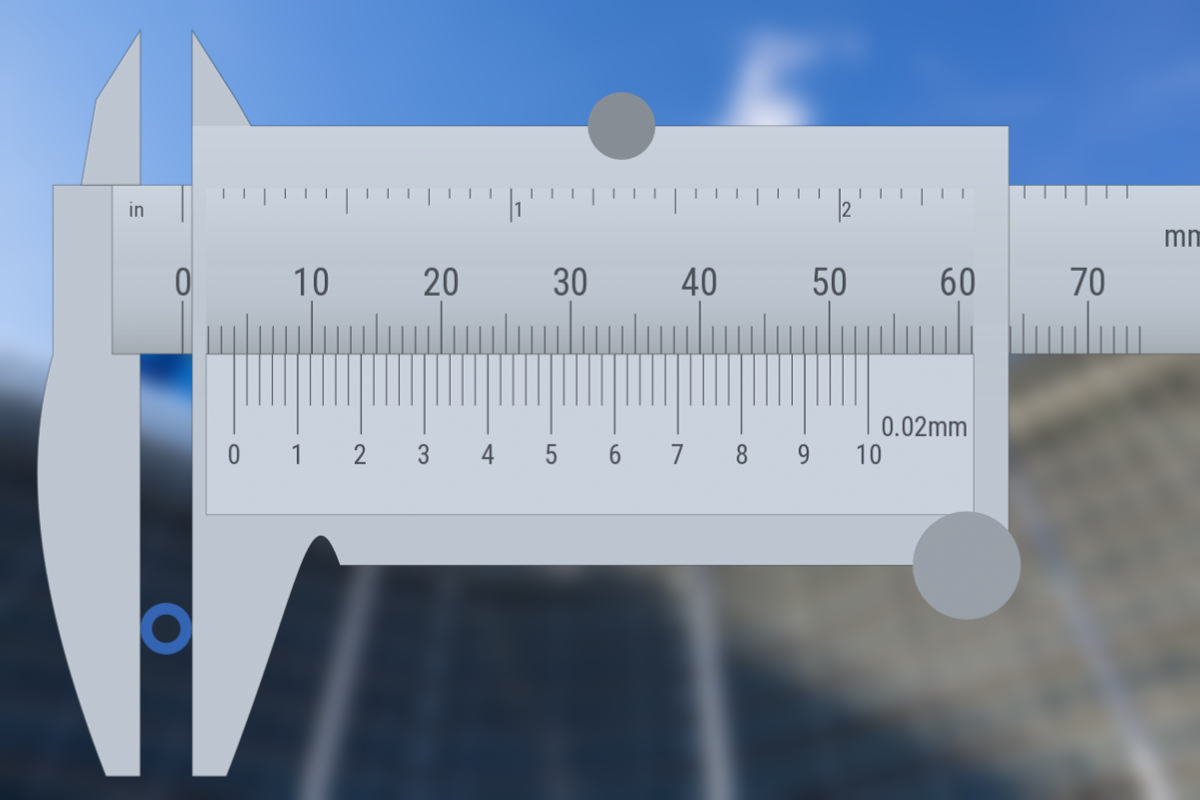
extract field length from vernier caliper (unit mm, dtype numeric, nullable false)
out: 4.0 mm
